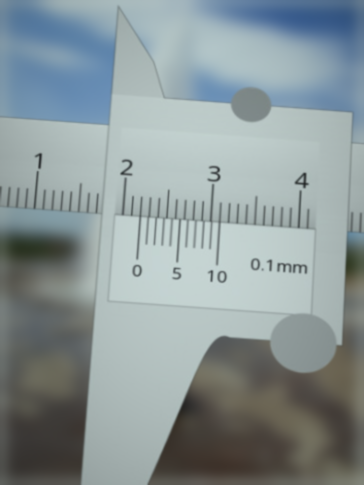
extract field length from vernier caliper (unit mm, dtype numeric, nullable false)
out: 22.0 mm
